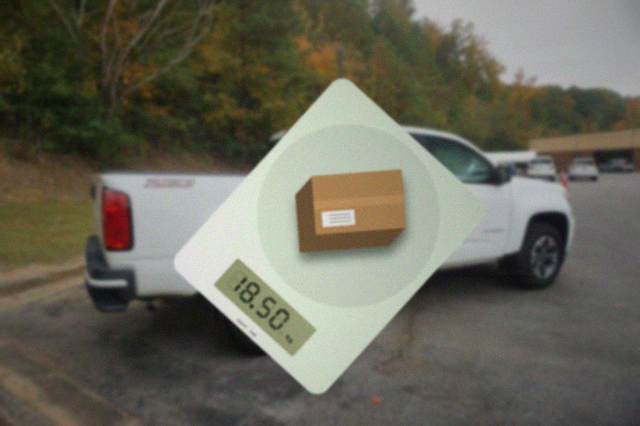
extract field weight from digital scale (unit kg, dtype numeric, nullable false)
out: 18.50 kg
